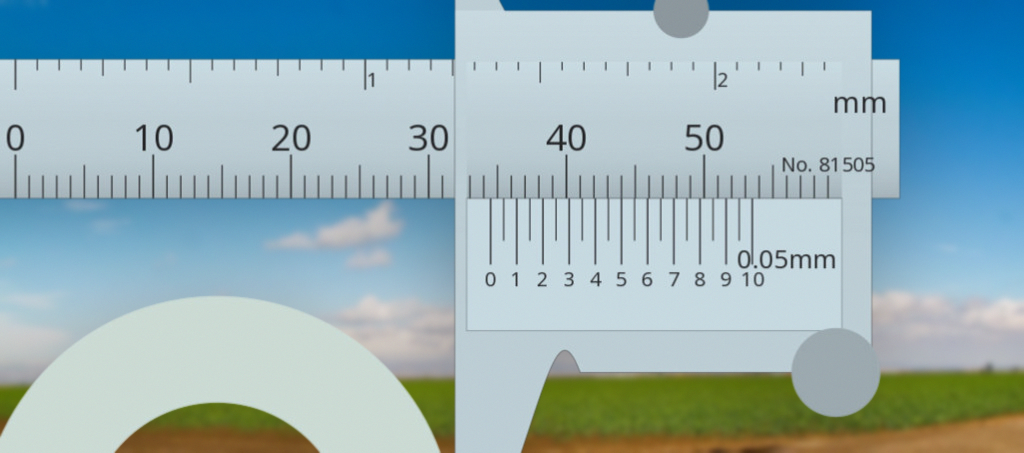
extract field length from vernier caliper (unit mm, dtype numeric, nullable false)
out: 34.5 mm
